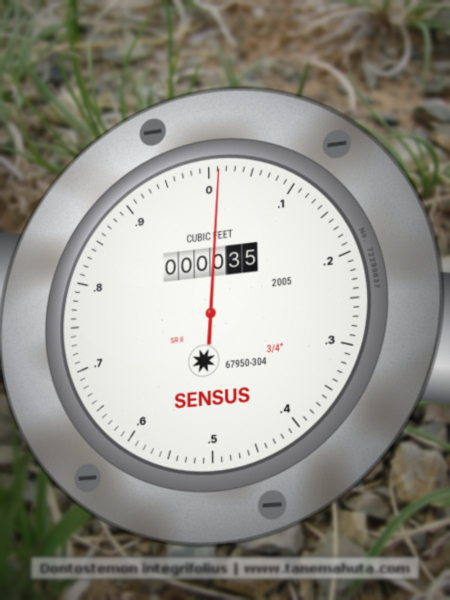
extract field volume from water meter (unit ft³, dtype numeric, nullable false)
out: 35.01 ft³
